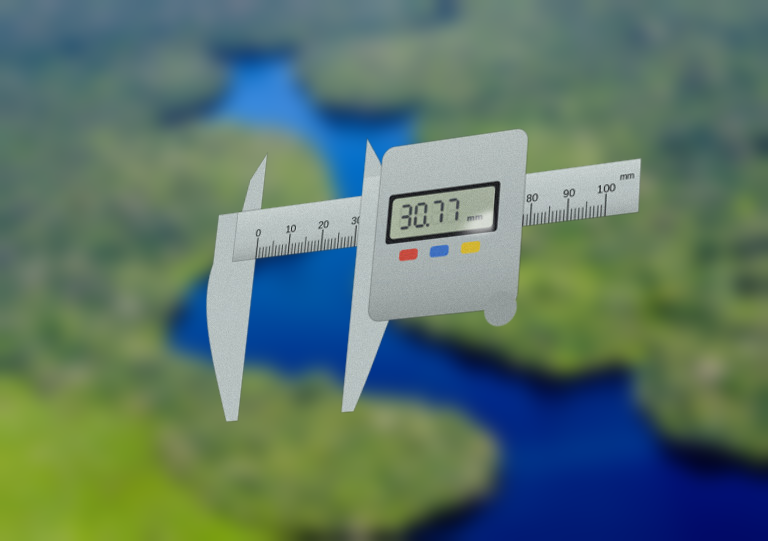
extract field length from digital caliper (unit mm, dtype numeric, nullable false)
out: 30.77 mm
